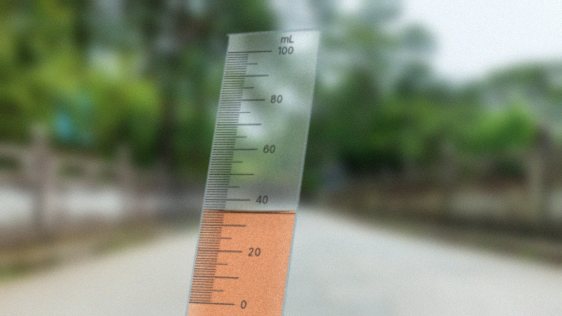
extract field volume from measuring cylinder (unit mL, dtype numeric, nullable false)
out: 35 mL
